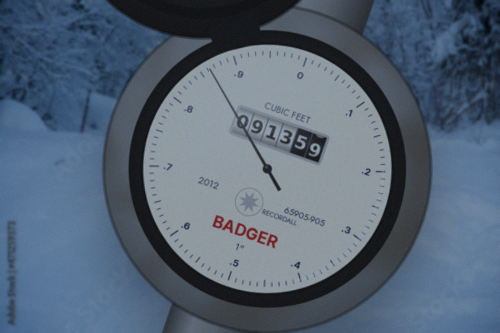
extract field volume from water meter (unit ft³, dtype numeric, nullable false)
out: 91358.86 ft³
